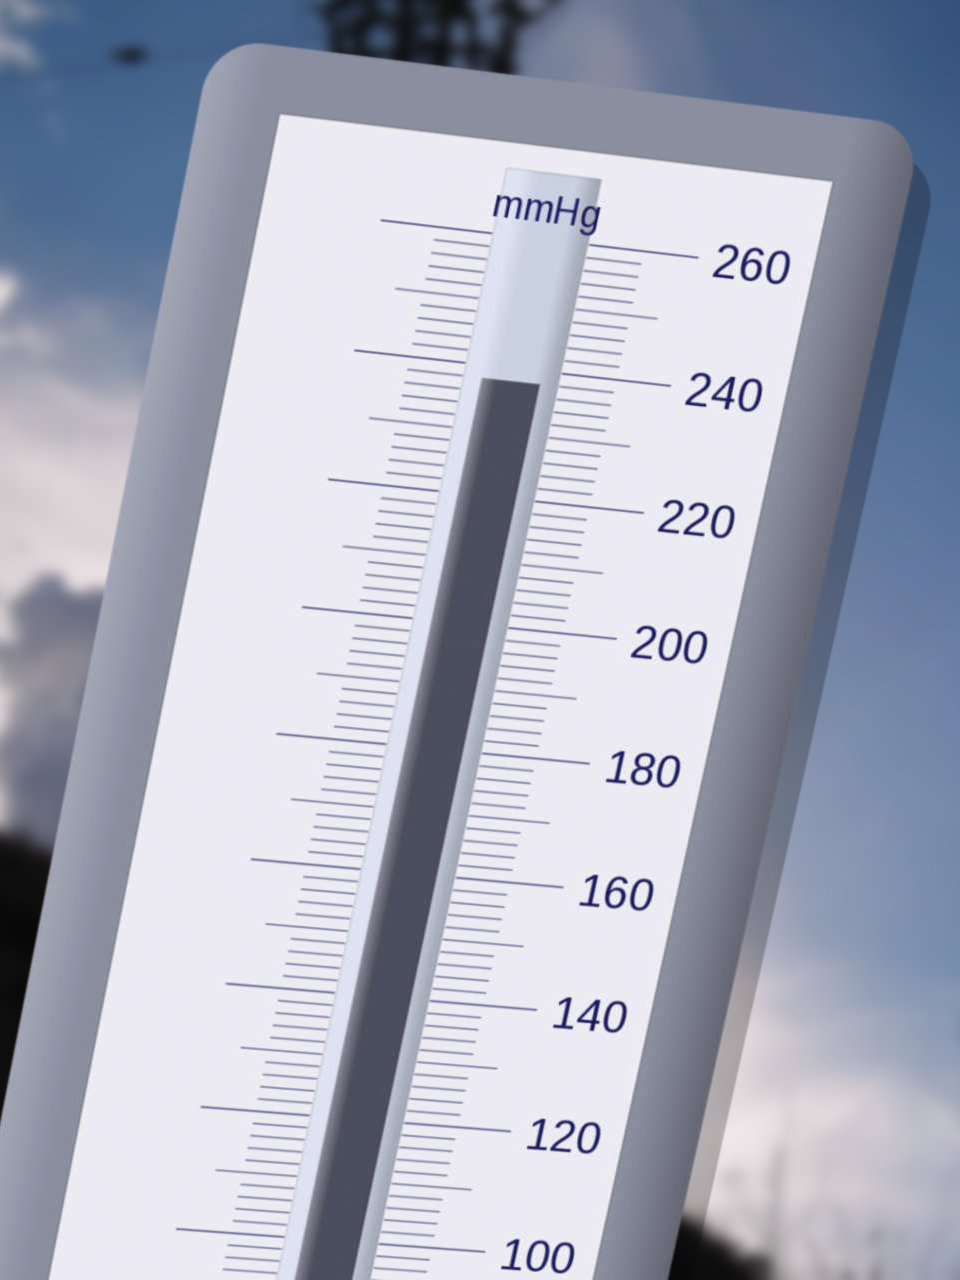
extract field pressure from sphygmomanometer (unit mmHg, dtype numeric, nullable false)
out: 238 mmHg
